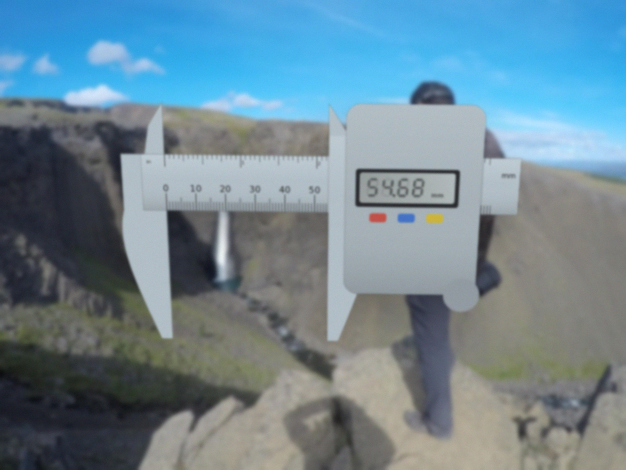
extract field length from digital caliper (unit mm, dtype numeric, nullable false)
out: 54.68 mm
